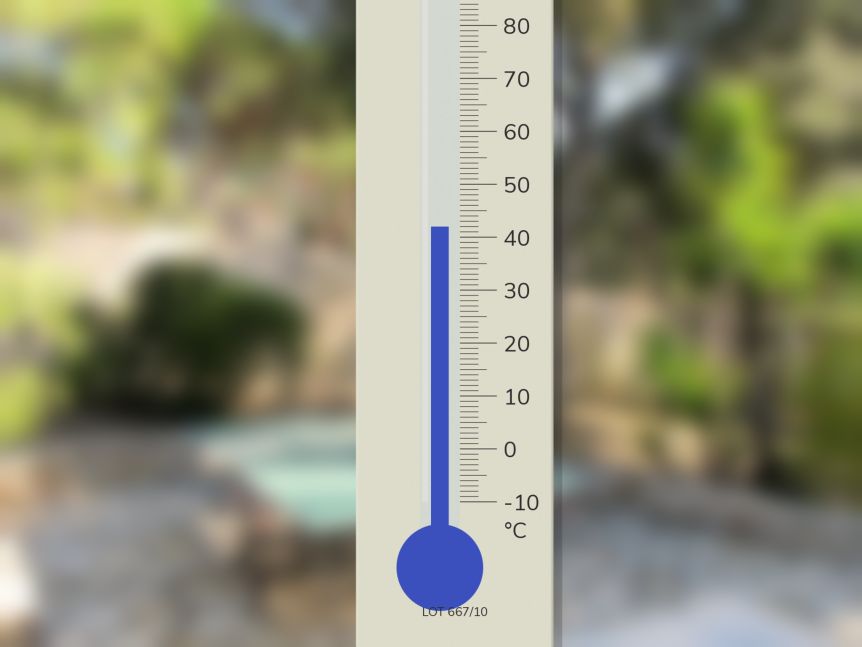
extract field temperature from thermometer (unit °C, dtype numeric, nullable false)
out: 42 °C
